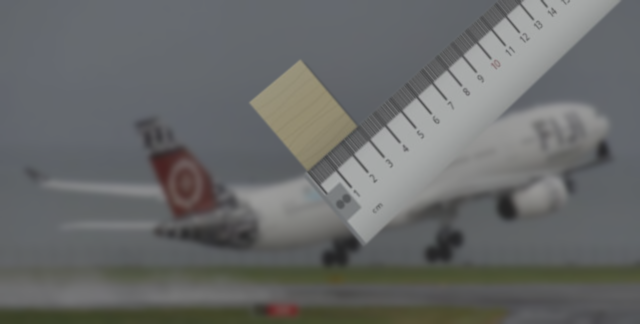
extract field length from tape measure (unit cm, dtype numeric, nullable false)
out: 3 cm
